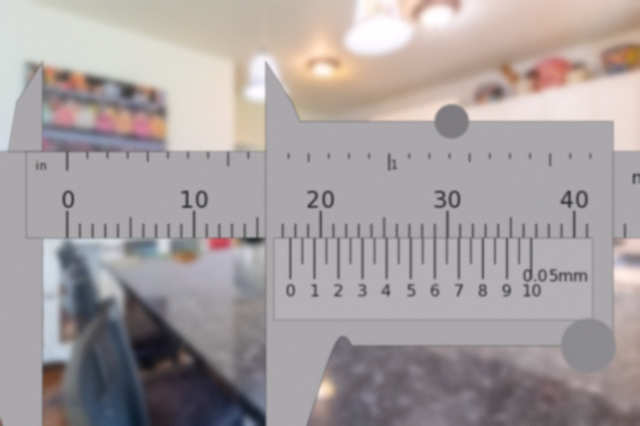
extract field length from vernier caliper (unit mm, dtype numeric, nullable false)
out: 17.6 mm
